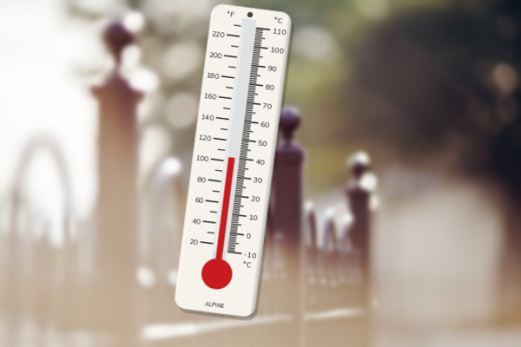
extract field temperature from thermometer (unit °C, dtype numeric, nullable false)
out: 40 °C
